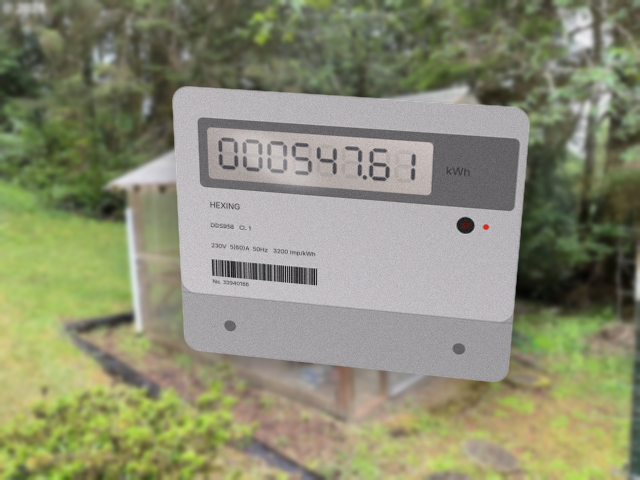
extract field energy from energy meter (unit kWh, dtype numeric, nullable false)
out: 547.61 kWh
